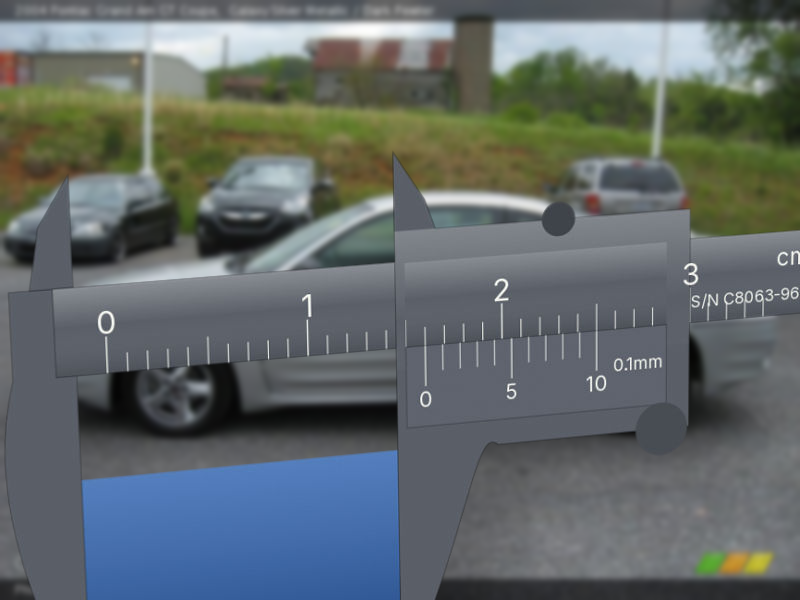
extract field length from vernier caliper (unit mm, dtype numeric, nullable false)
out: 16.0 mm
